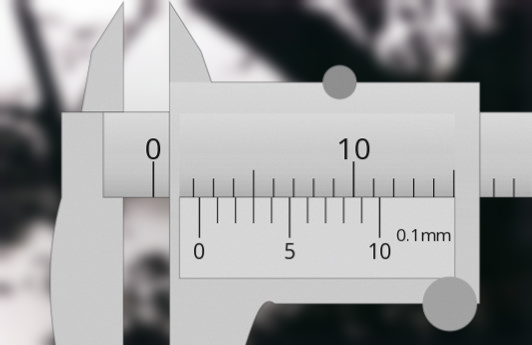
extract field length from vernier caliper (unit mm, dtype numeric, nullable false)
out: 2.3 mm
